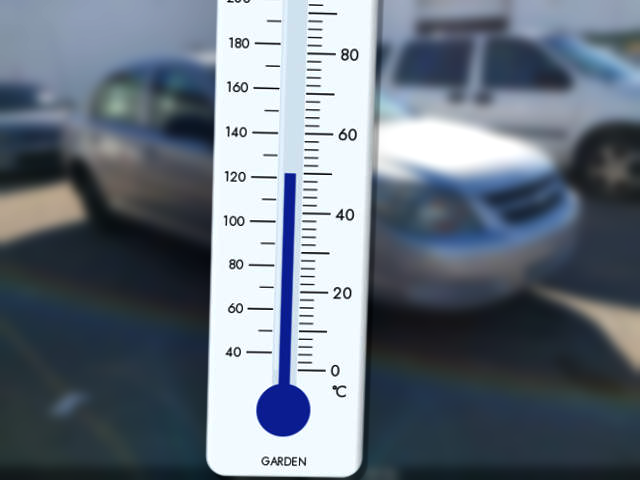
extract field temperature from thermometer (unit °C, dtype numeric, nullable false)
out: 50 °C
